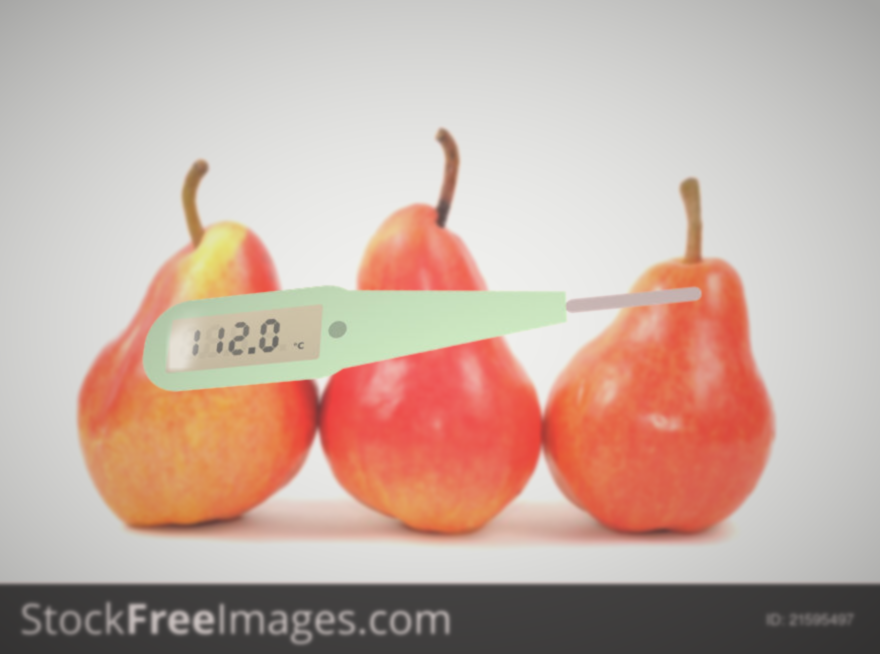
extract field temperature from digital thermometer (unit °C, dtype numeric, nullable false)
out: 112.0 °C
